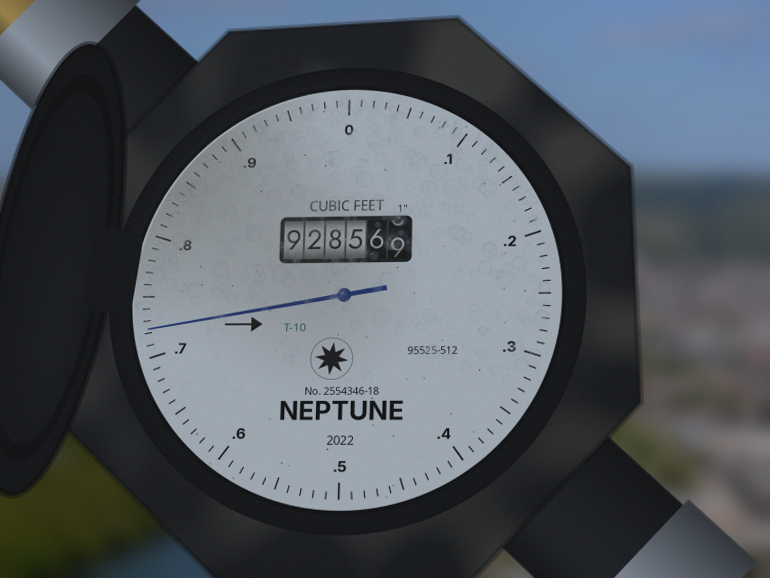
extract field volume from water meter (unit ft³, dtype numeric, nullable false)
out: 928568.72 ft³
